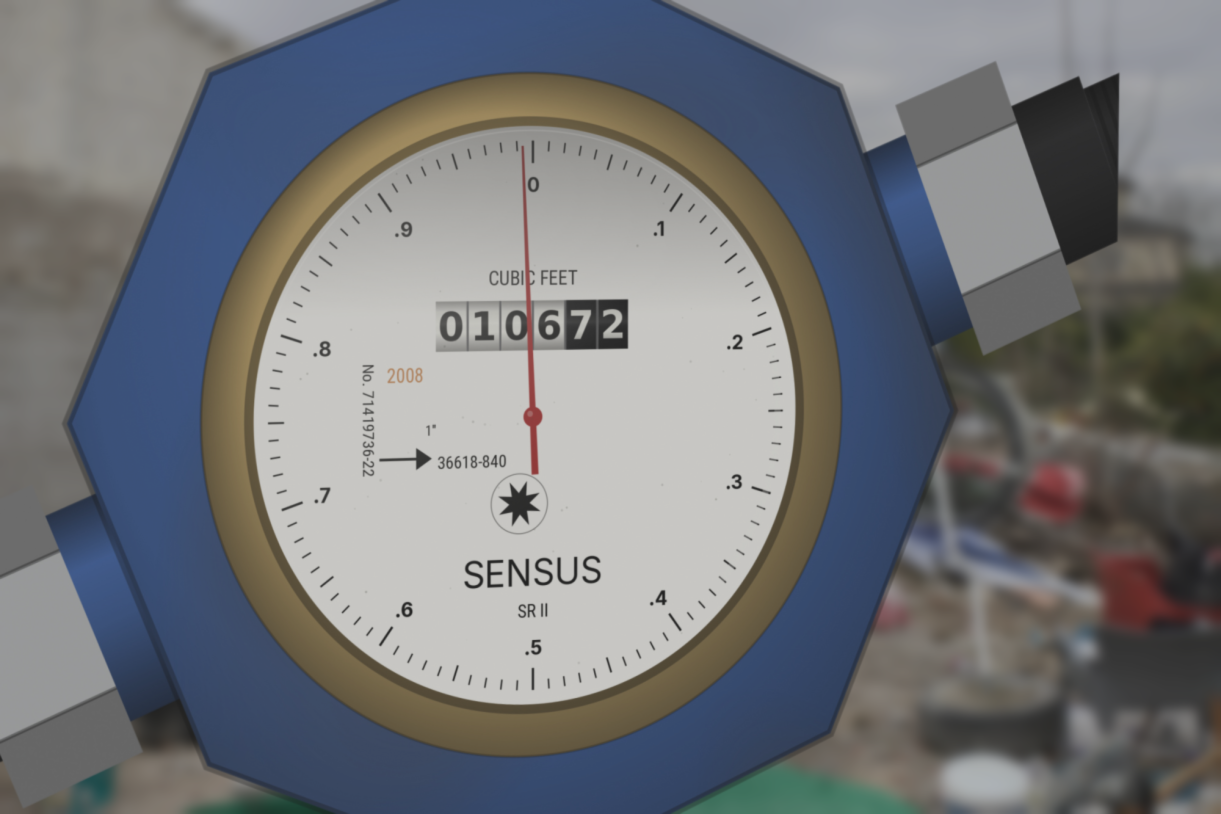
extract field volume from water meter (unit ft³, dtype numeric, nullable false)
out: 10671.99 ft³
